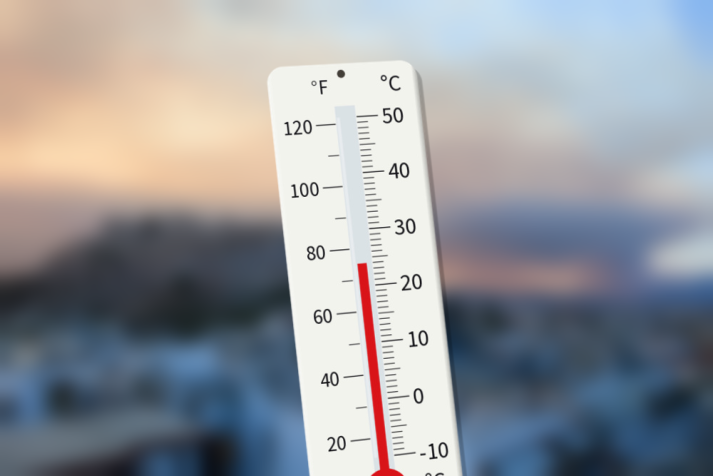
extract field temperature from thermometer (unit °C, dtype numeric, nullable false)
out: 24 °C
